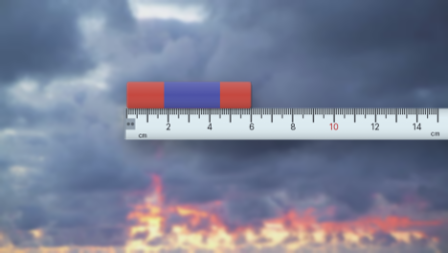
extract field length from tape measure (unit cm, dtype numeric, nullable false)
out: 6 cm
